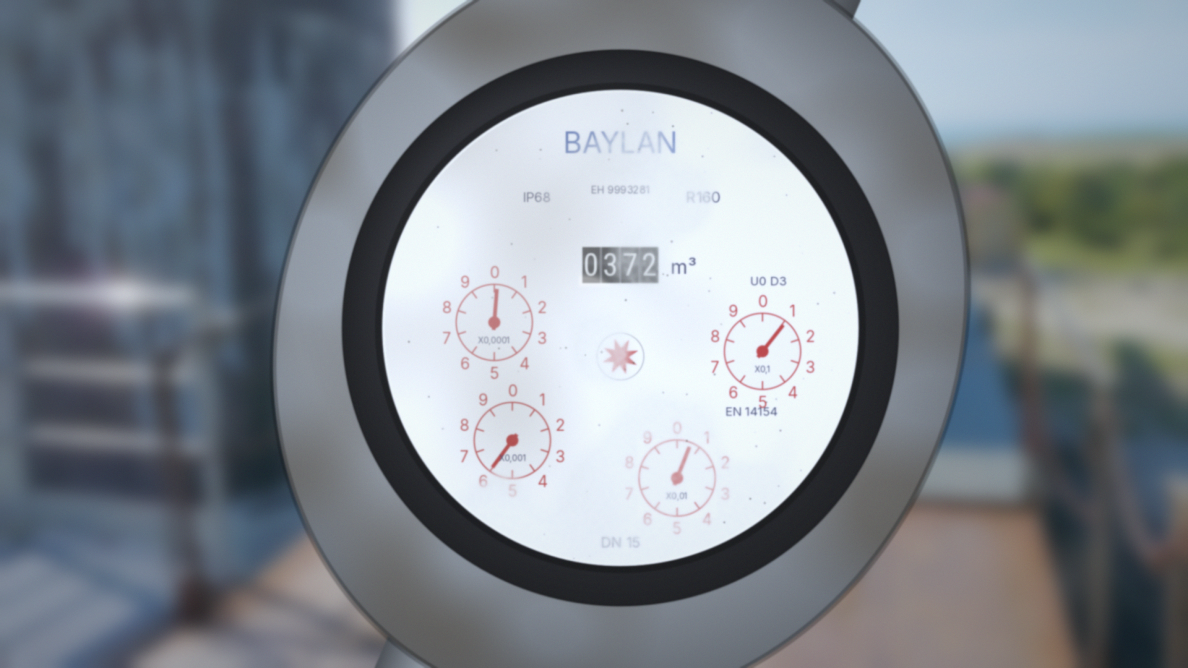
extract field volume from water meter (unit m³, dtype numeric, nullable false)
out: 372.1060 m³
